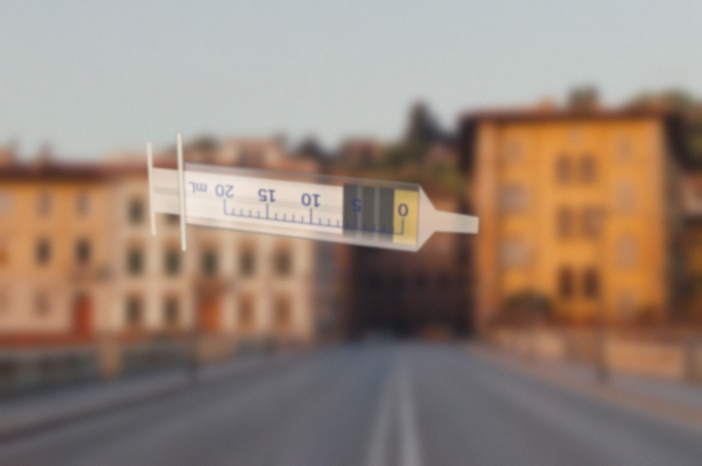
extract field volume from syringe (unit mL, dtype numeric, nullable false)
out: 1 mL
